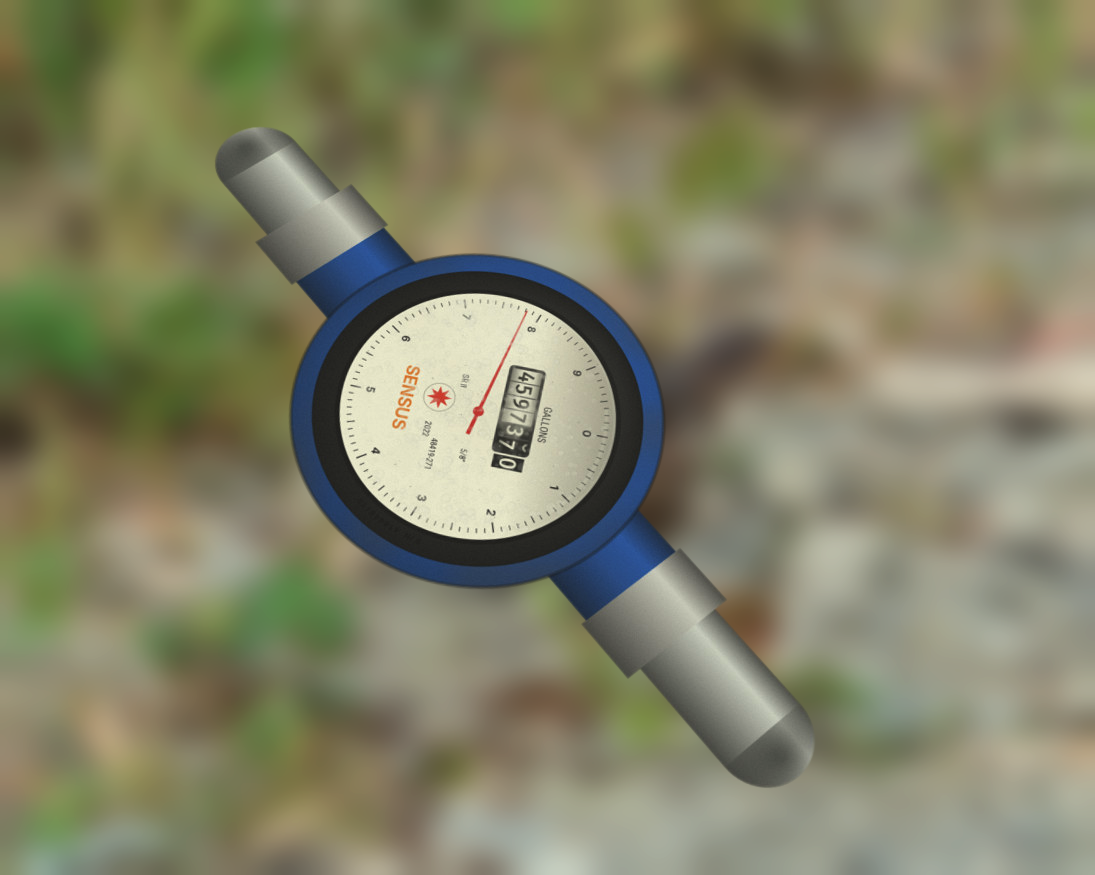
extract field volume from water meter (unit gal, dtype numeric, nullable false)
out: 4597367.8 gal
